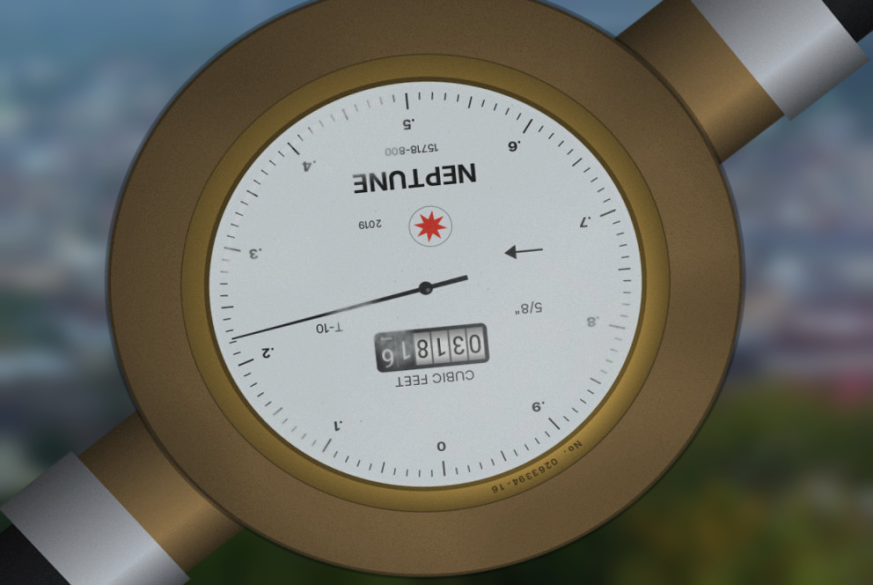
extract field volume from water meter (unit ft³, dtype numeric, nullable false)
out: 31816.22 ft³
